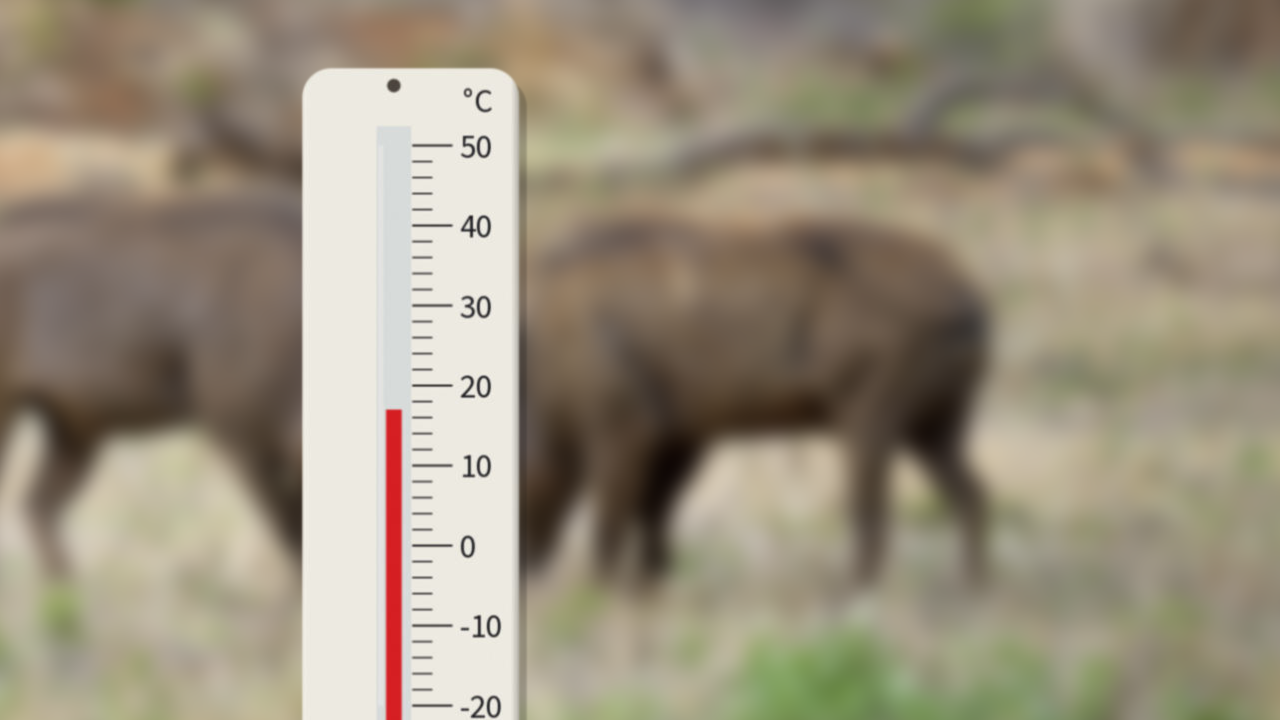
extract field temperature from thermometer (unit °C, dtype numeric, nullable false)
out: 17 °C
